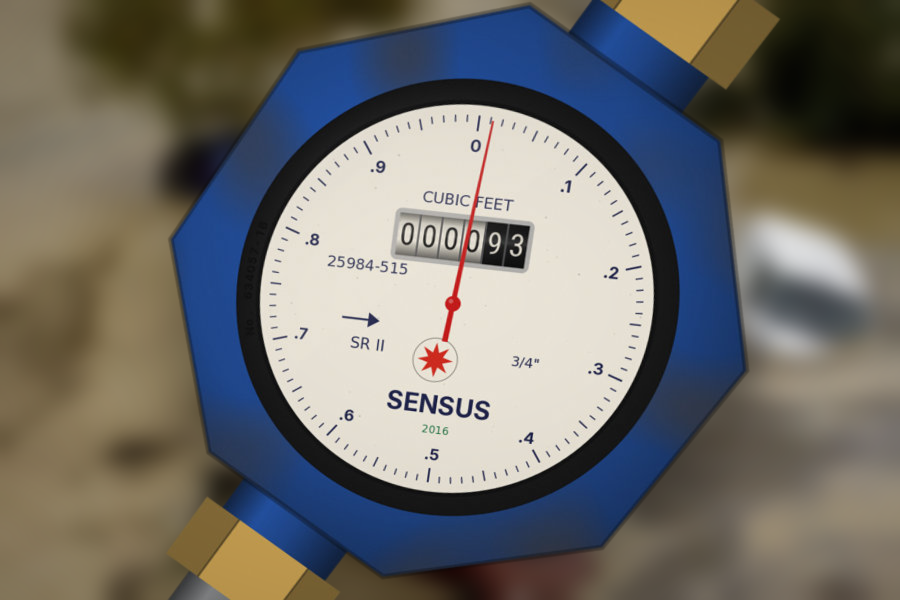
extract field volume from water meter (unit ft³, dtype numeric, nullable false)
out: 93.01 ft³
